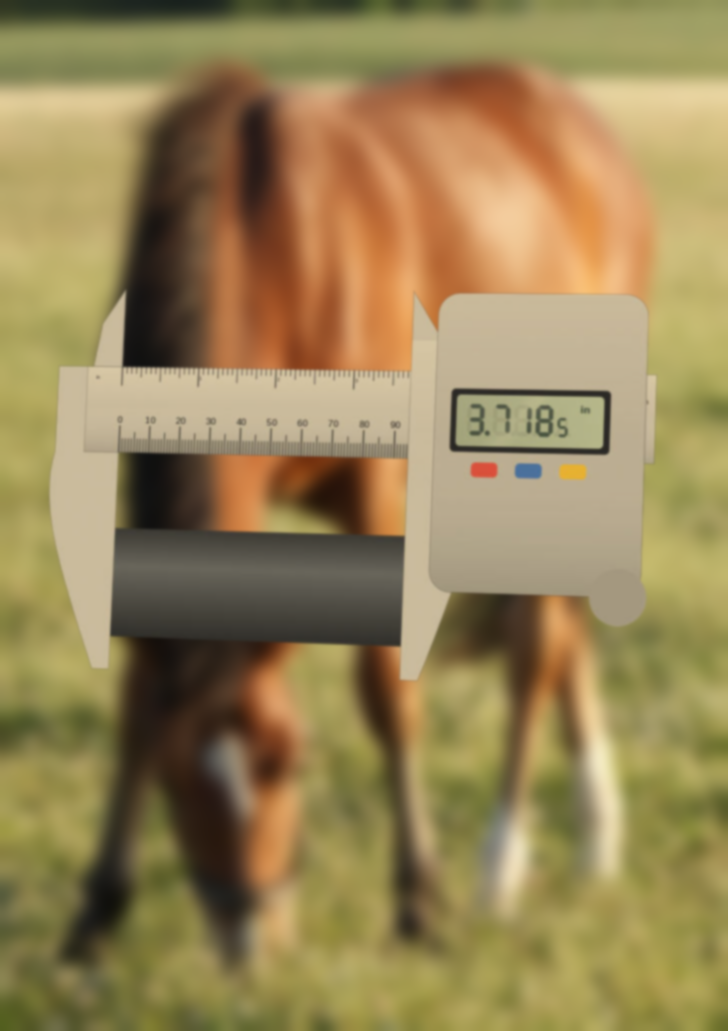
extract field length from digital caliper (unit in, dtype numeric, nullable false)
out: 3.7185 in
